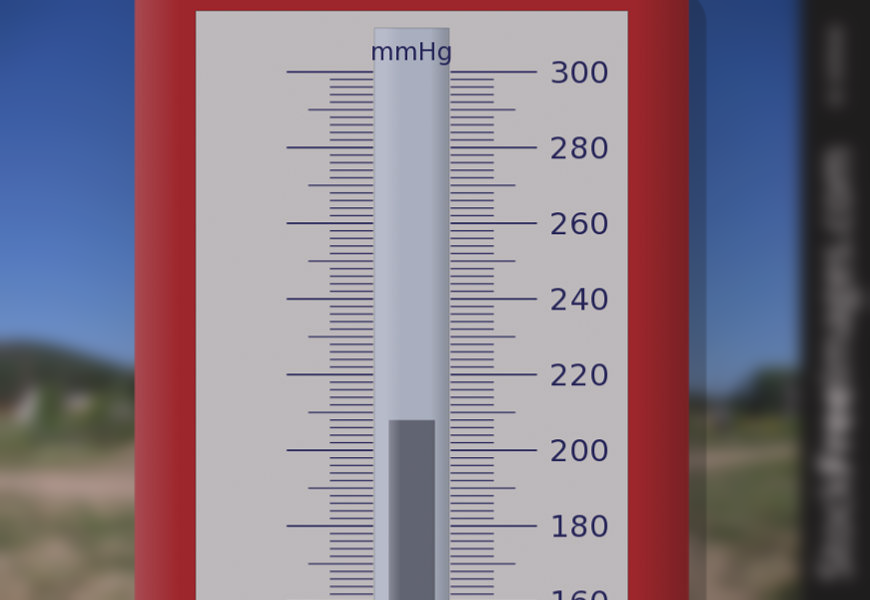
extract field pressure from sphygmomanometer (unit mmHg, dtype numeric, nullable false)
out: 208 mmHg
